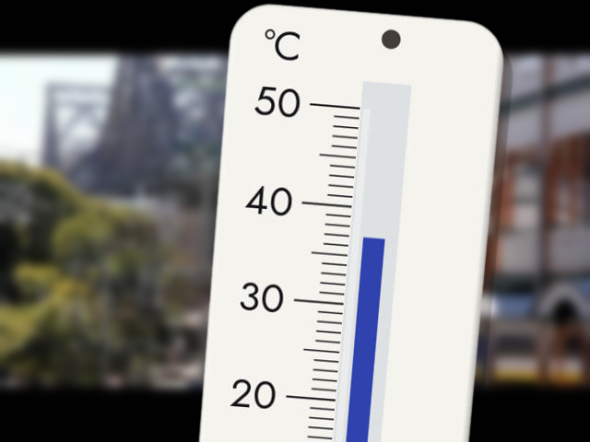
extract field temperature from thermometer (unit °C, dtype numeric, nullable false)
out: 37 °C
